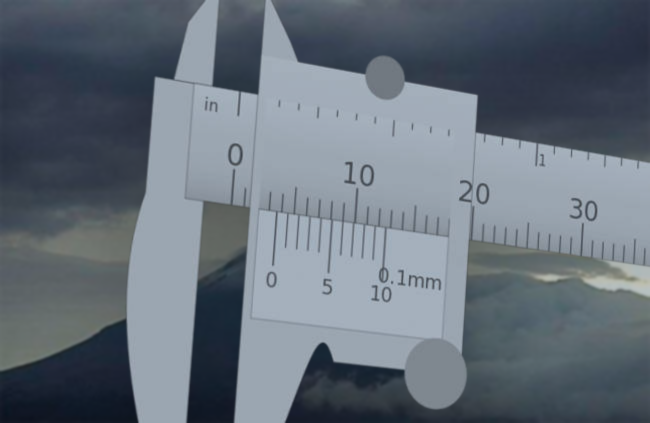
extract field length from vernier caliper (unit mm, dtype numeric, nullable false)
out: 3.6 mm
